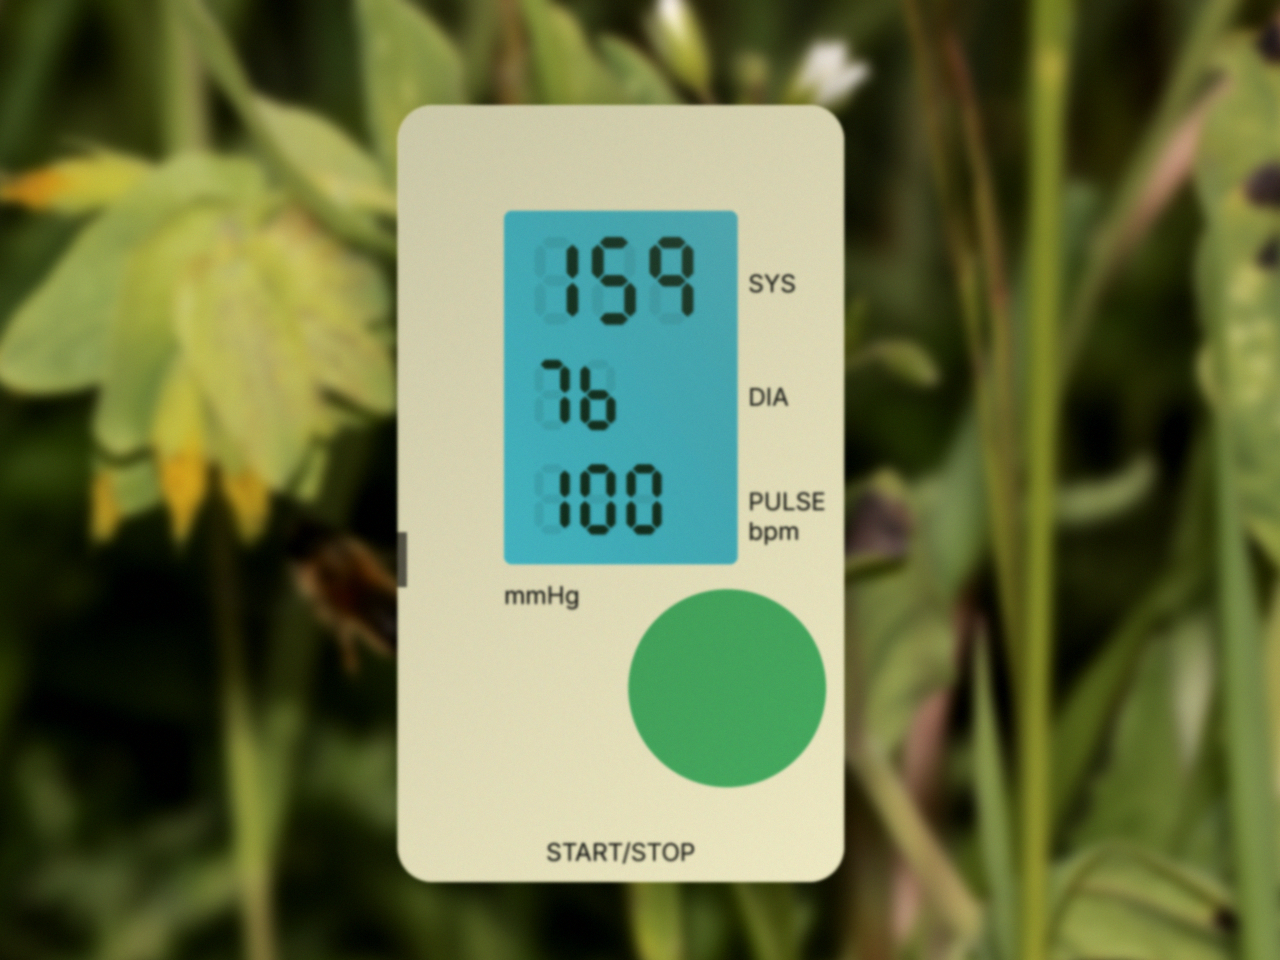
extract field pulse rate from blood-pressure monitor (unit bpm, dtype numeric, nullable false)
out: 100 bpm
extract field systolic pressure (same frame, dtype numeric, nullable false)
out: 159 mmHg
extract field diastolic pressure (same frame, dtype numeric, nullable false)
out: 76 mmHg
